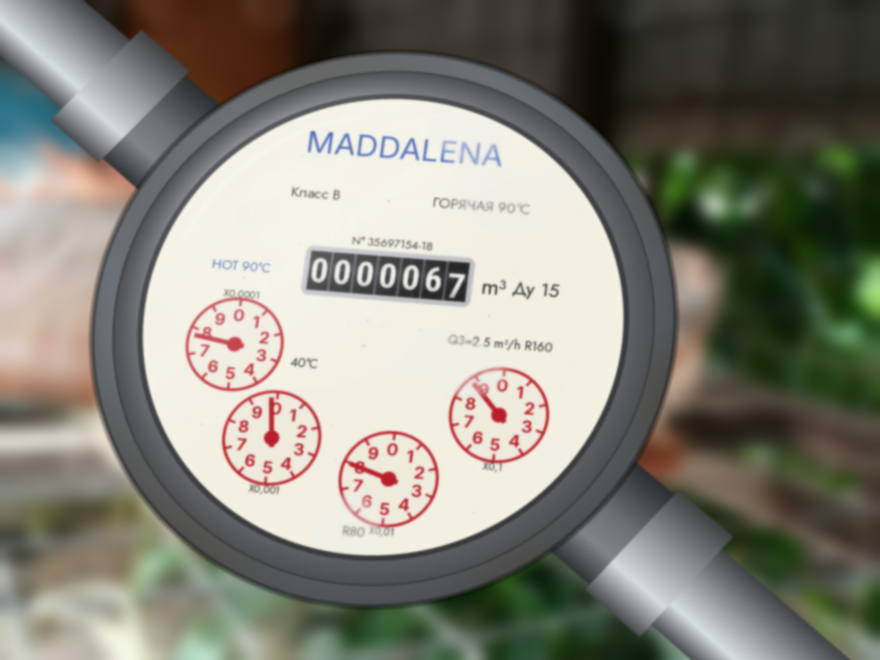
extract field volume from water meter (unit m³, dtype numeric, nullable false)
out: 66.8797 m³
